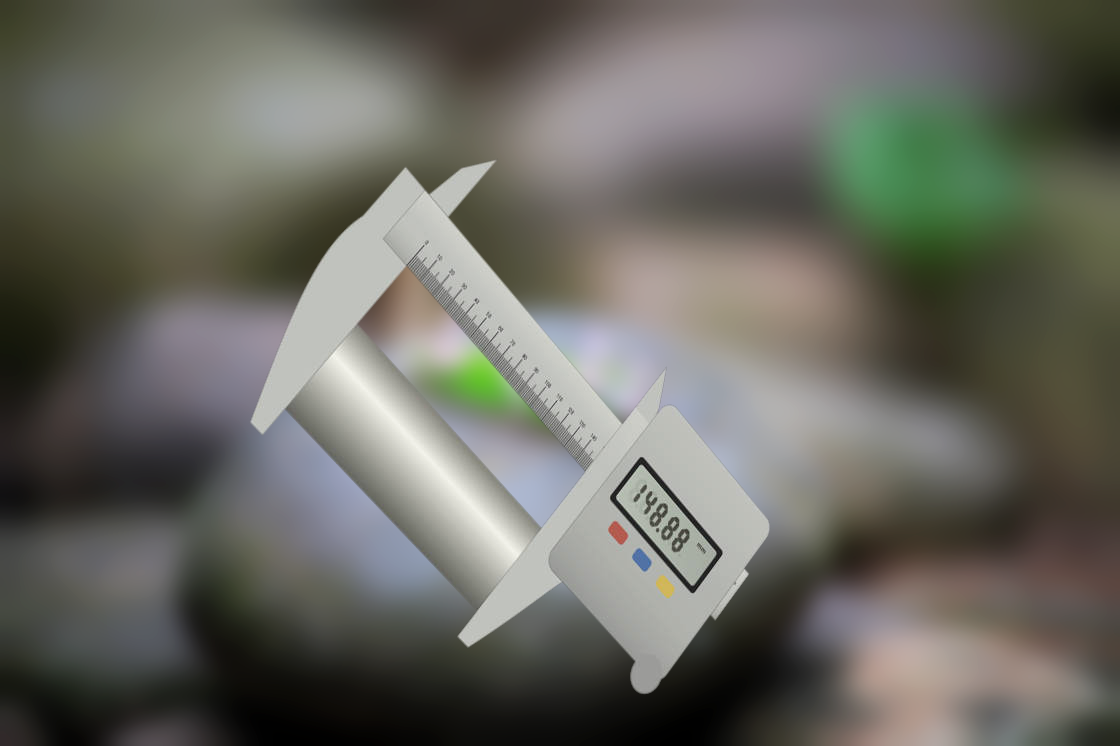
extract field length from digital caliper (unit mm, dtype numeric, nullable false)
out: 148.88 mm
